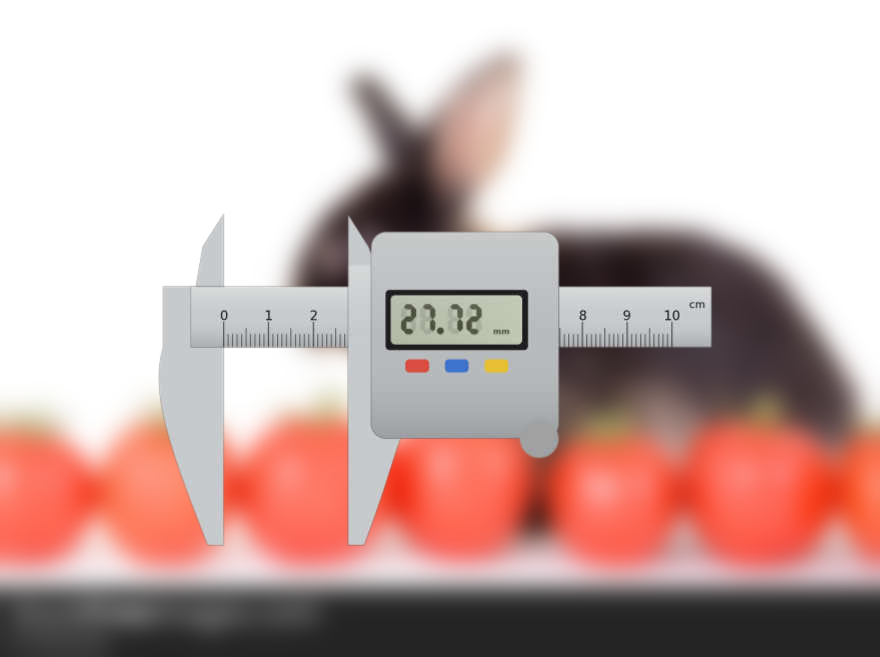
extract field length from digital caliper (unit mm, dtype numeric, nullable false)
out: 27.72 mm
